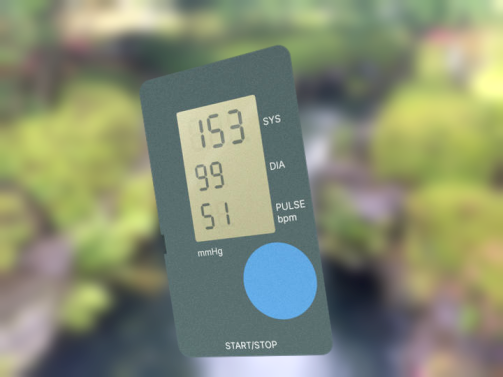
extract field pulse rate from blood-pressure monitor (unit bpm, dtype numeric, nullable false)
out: 51 bpm
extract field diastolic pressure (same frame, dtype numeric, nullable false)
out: 99 mmHg
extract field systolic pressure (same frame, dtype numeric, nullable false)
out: 153 mmHg
